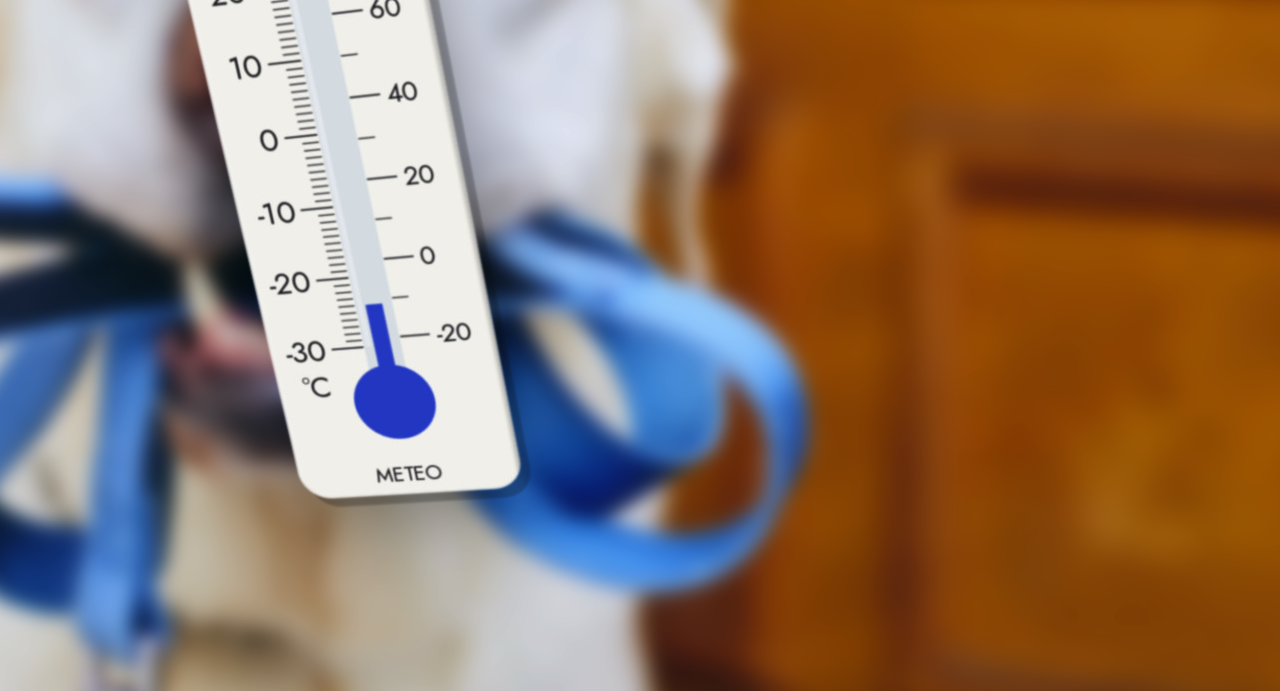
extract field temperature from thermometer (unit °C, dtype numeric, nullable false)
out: -24 °C
